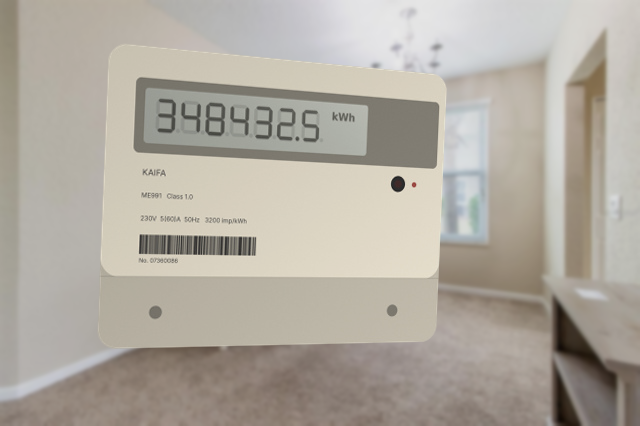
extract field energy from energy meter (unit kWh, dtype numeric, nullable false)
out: 348432.5 kWh
